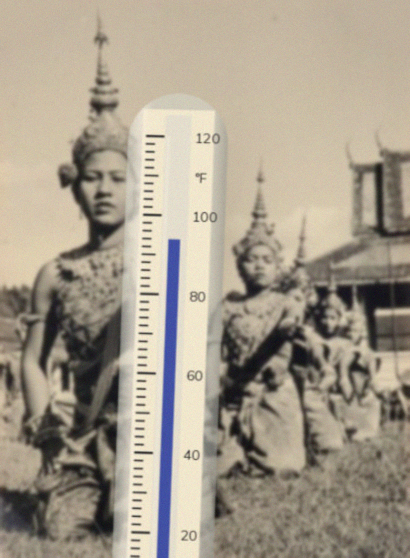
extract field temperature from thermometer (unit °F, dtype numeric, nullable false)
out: 94 °F
